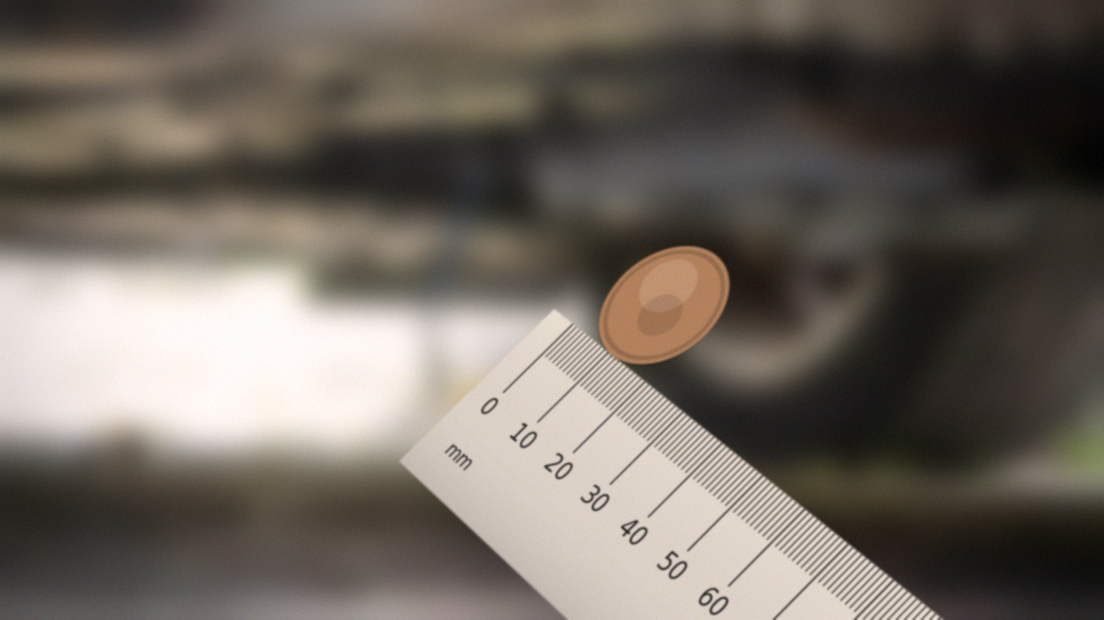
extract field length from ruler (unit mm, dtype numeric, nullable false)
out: 22 mm
